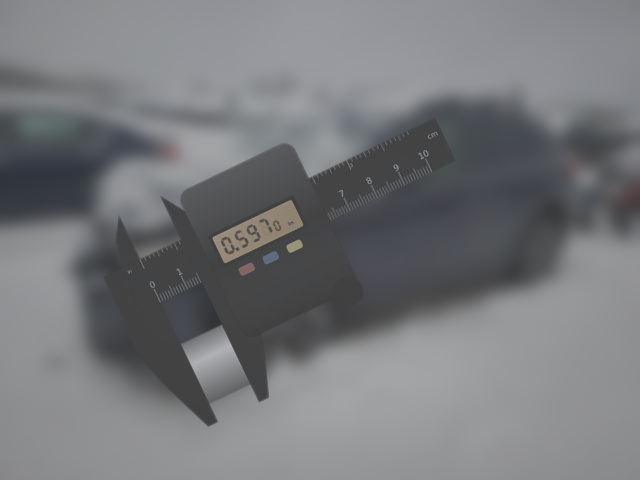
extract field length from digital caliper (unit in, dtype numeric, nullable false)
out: 0.5970 in
